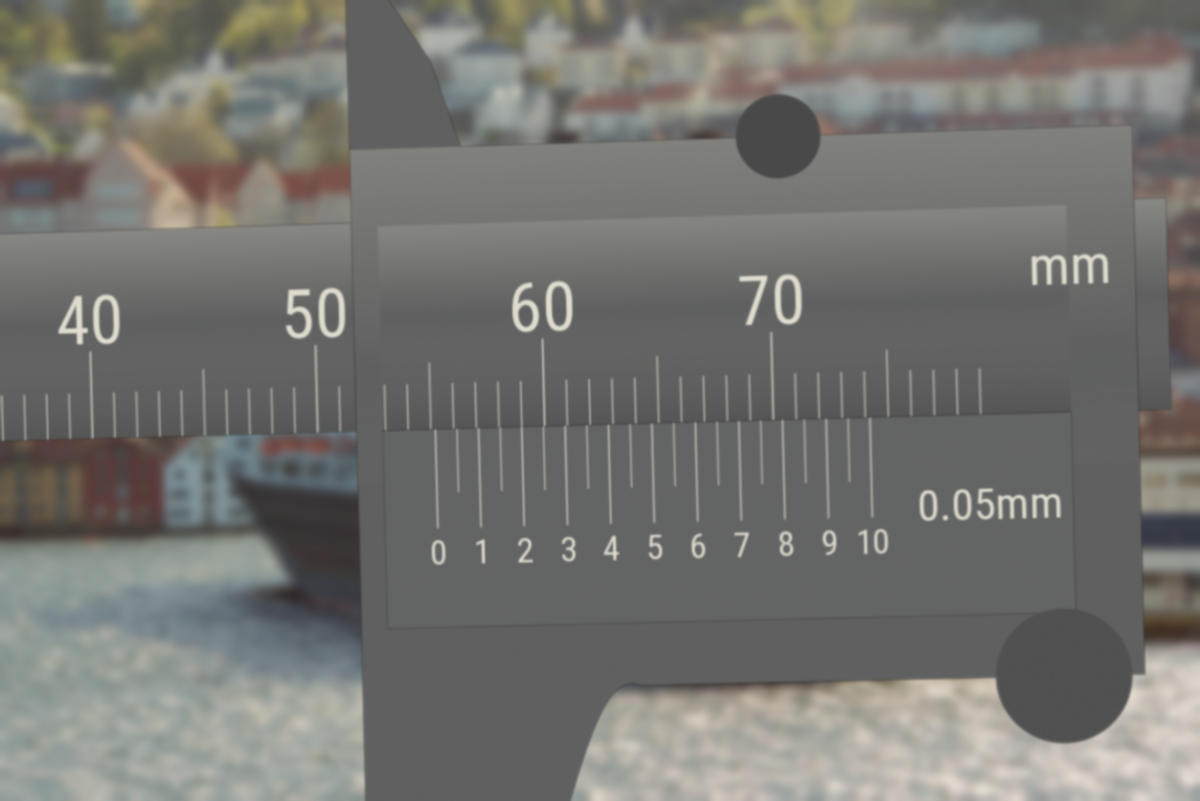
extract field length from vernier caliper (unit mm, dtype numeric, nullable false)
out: 55.2 mm
